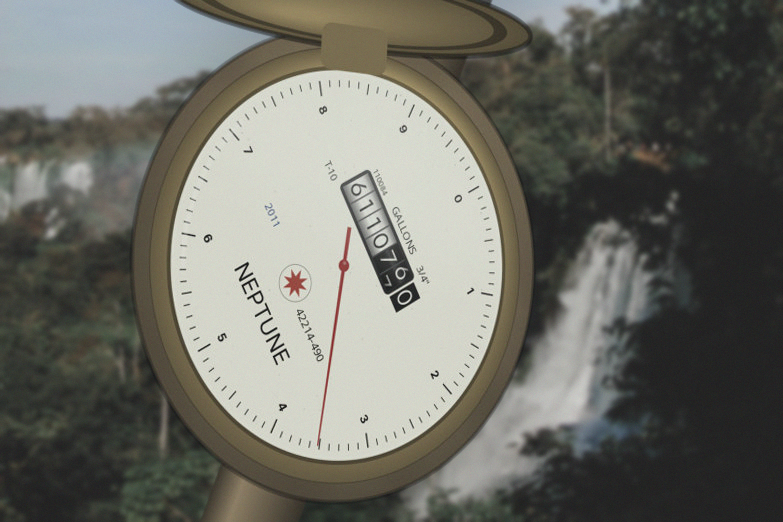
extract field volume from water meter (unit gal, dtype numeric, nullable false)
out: 6110763.5 gal
